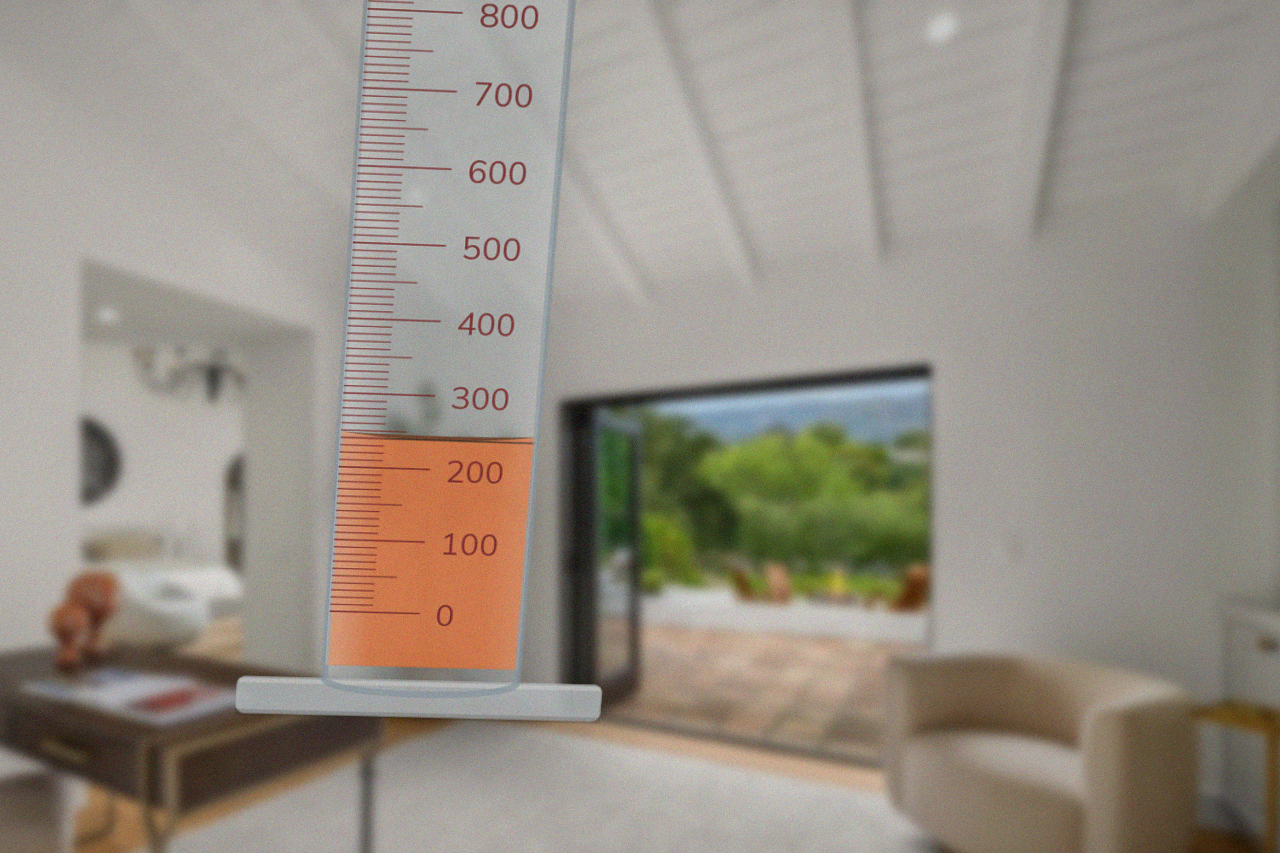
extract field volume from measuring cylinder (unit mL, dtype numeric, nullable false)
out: 240 mL
